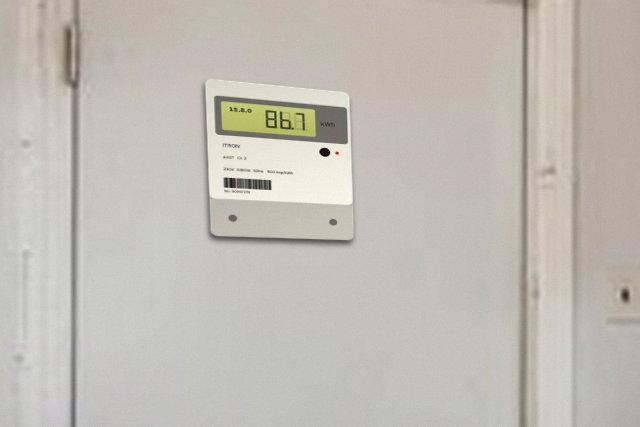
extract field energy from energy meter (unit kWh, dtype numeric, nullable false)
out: 86.7 kWh
